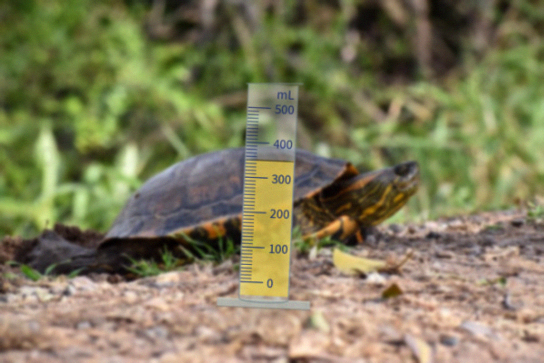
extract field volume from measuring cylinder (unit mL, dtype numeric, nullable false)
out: 350 mL
